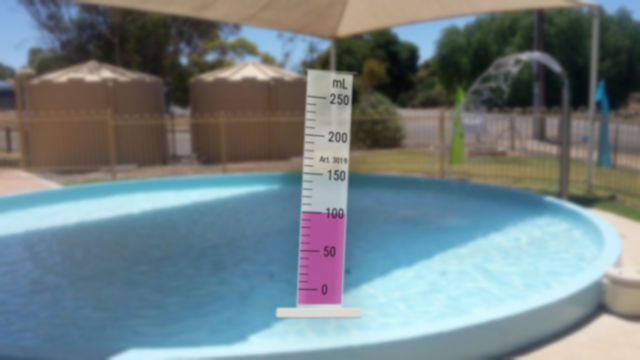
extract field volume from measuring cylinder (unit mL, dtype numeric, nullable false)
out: 100 mL
